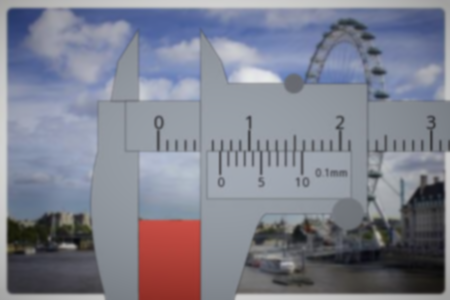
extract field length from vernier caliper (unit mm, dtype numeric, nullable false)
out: 6.8 mm
